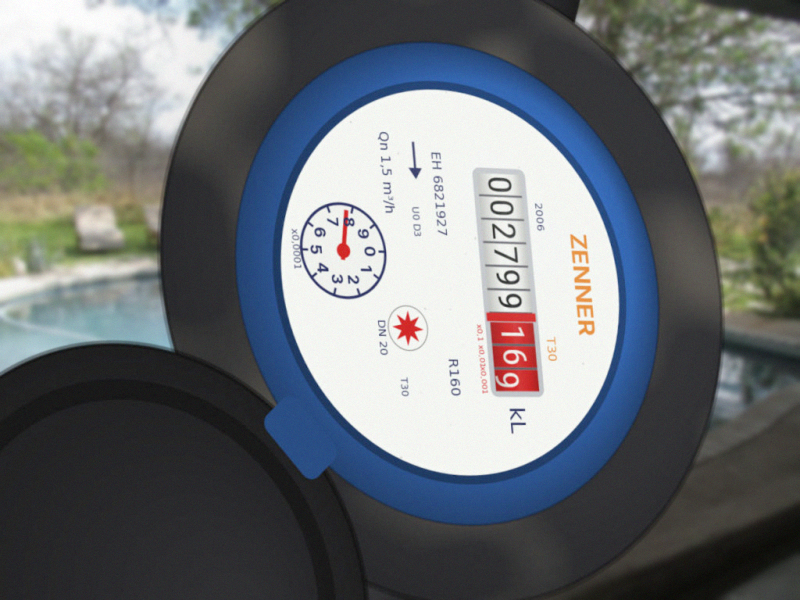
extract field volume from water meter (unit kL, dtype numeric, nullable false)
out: 2799.1687 kL
